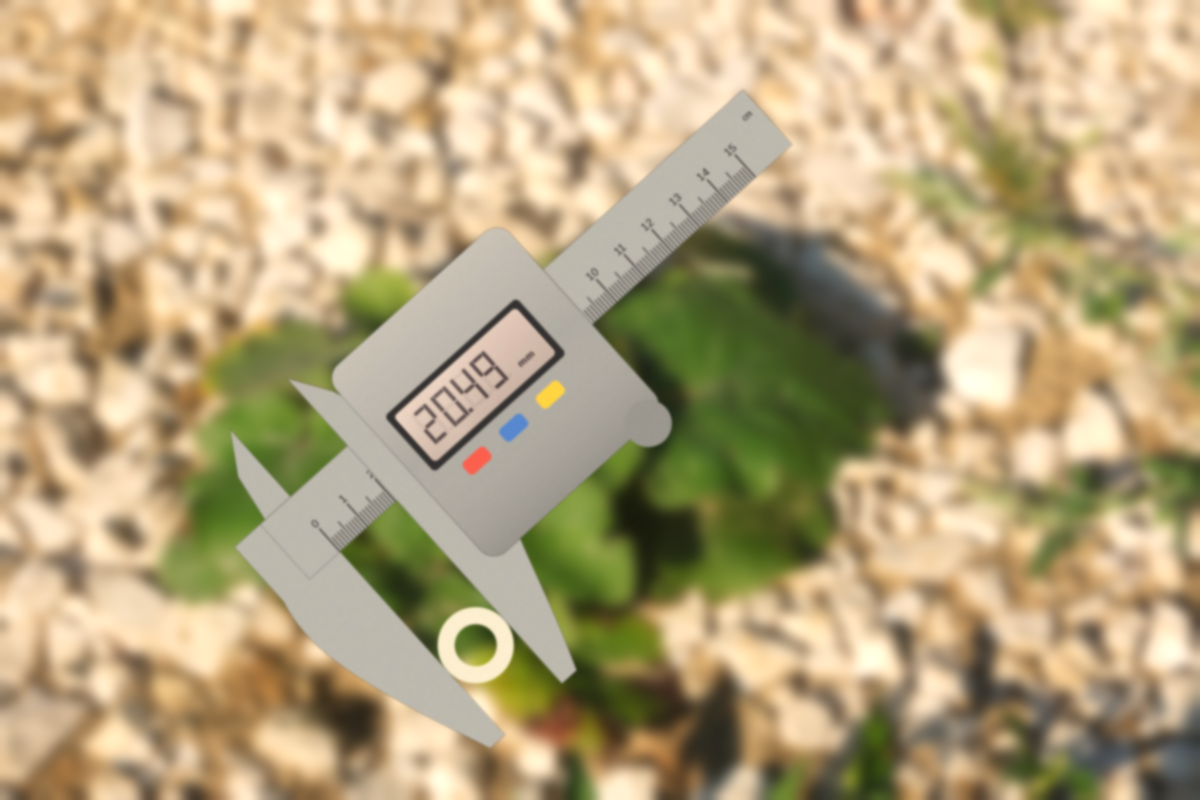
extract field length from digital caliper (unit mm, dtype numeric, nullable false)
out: 20.49 mm
